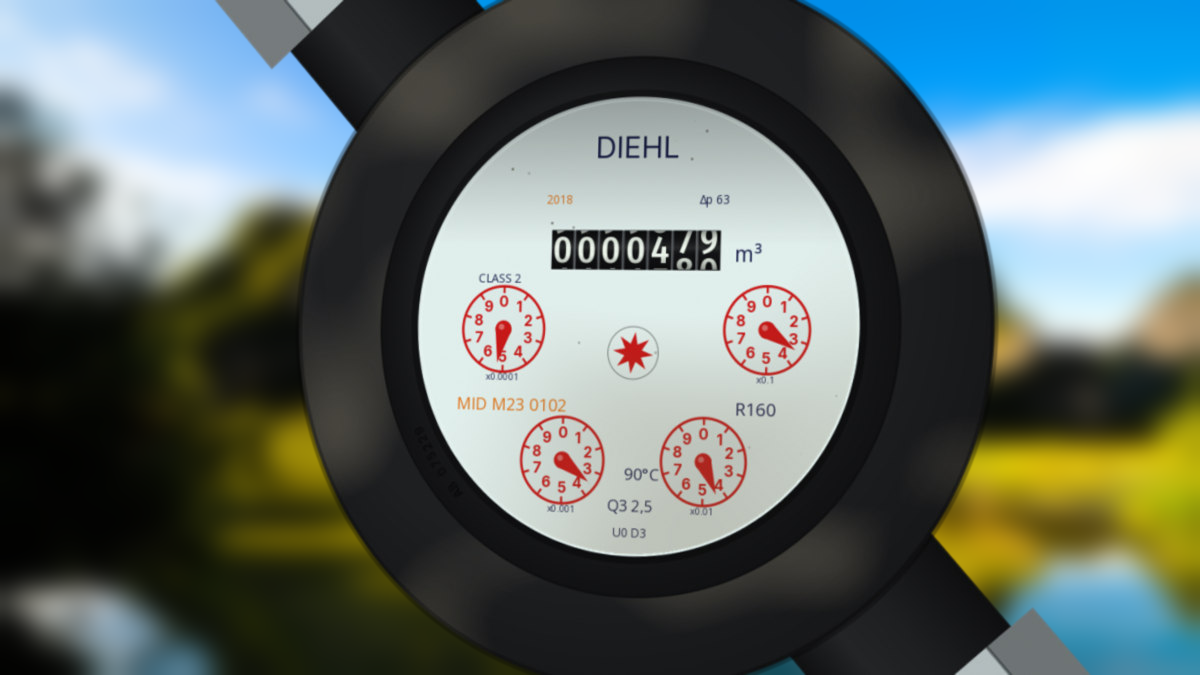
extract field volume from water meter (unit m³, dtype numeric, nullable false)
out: 479.3435 m³
